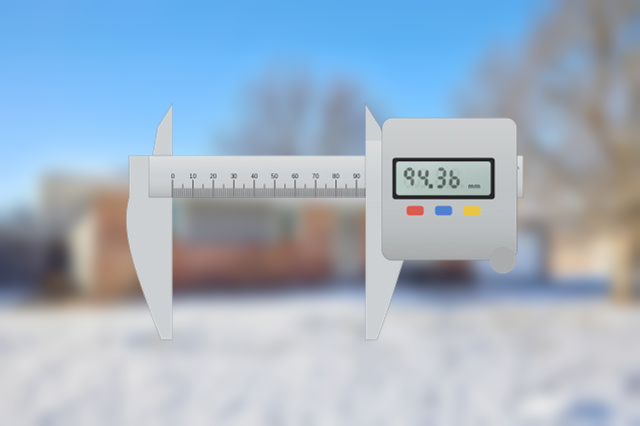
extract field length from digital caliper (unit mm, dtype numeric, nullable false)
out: 94.36 mm
